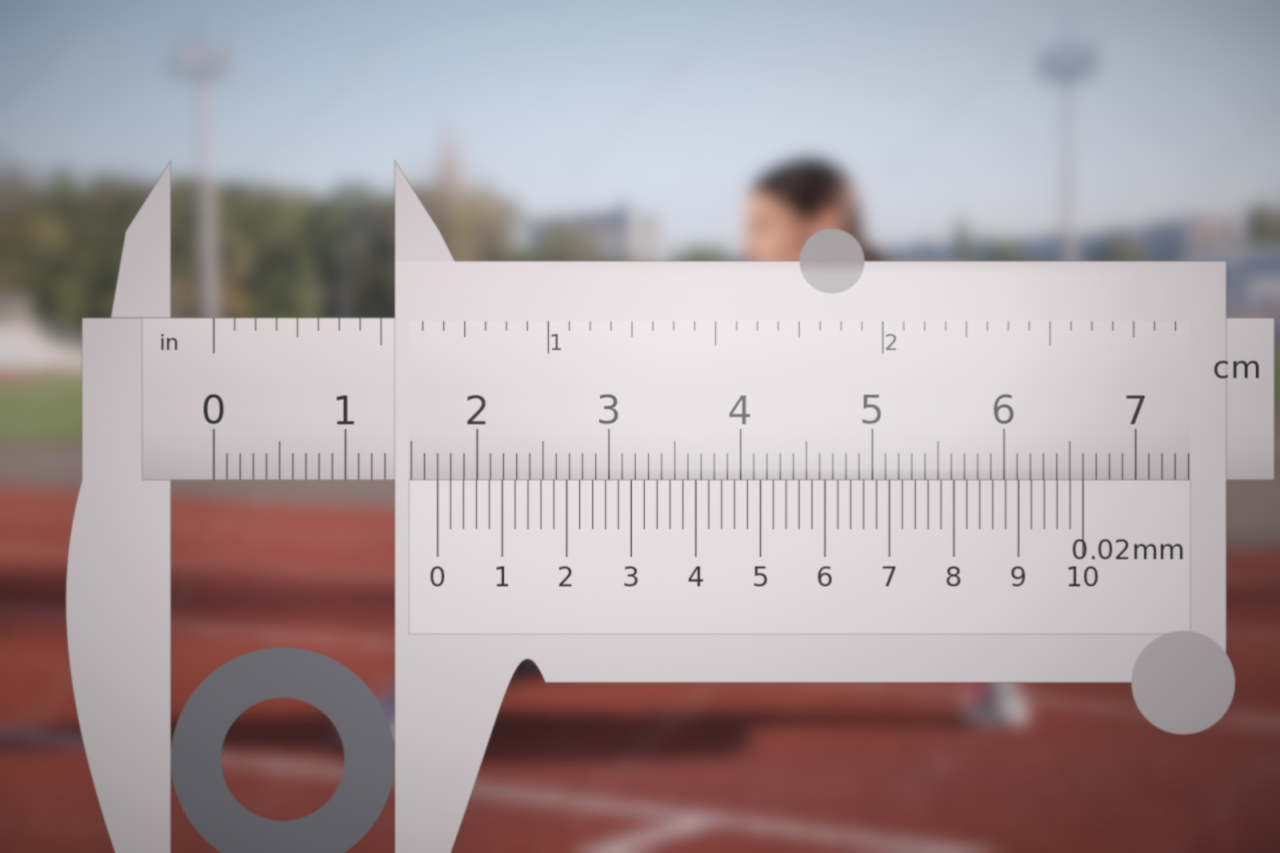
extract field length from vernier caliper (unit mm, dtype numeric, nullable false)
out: 17.0 mm
